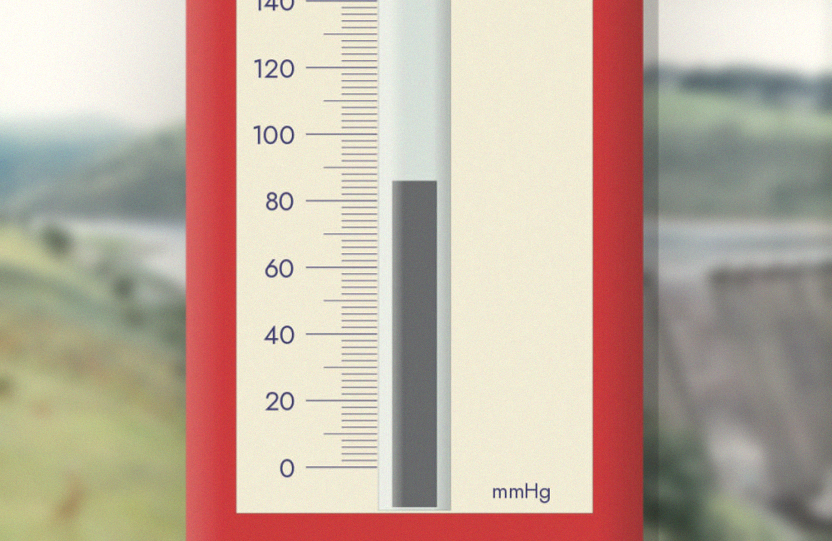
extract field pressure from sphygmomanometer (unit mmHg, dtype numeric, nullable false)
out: 86 mmHg
